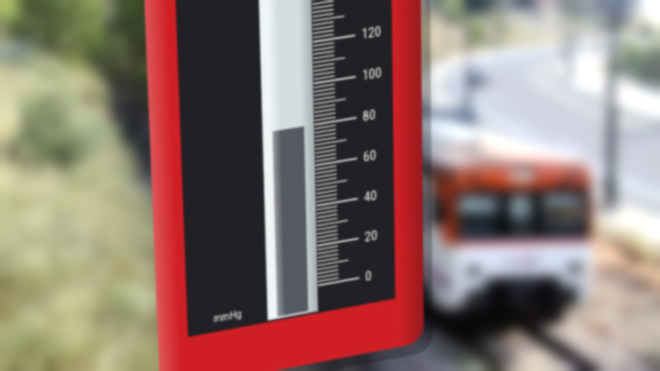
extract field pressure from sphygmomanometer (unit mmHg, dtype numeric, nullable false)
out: 80 mmHg
